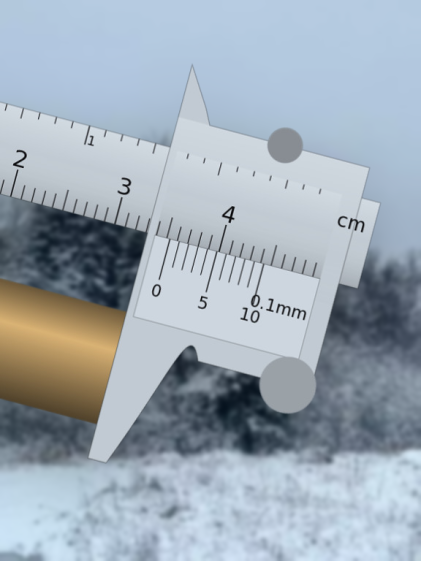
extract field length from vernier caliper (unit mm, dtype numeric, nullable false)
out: 35.3 mm
